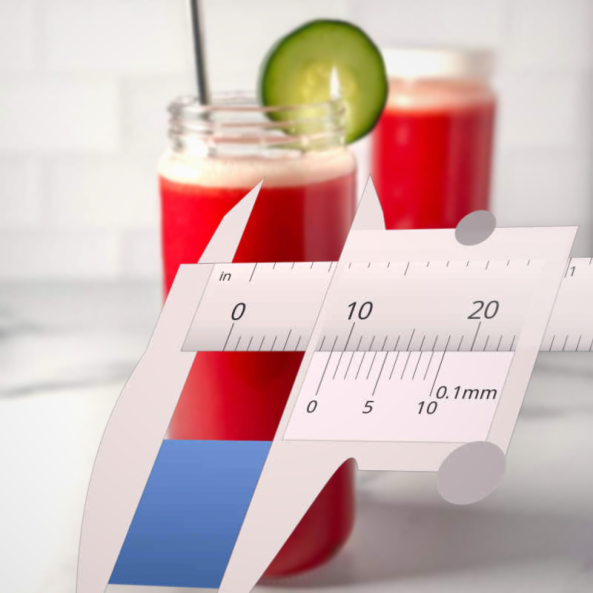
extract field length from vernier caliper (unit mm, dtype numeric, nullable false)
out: 9.0 mm
